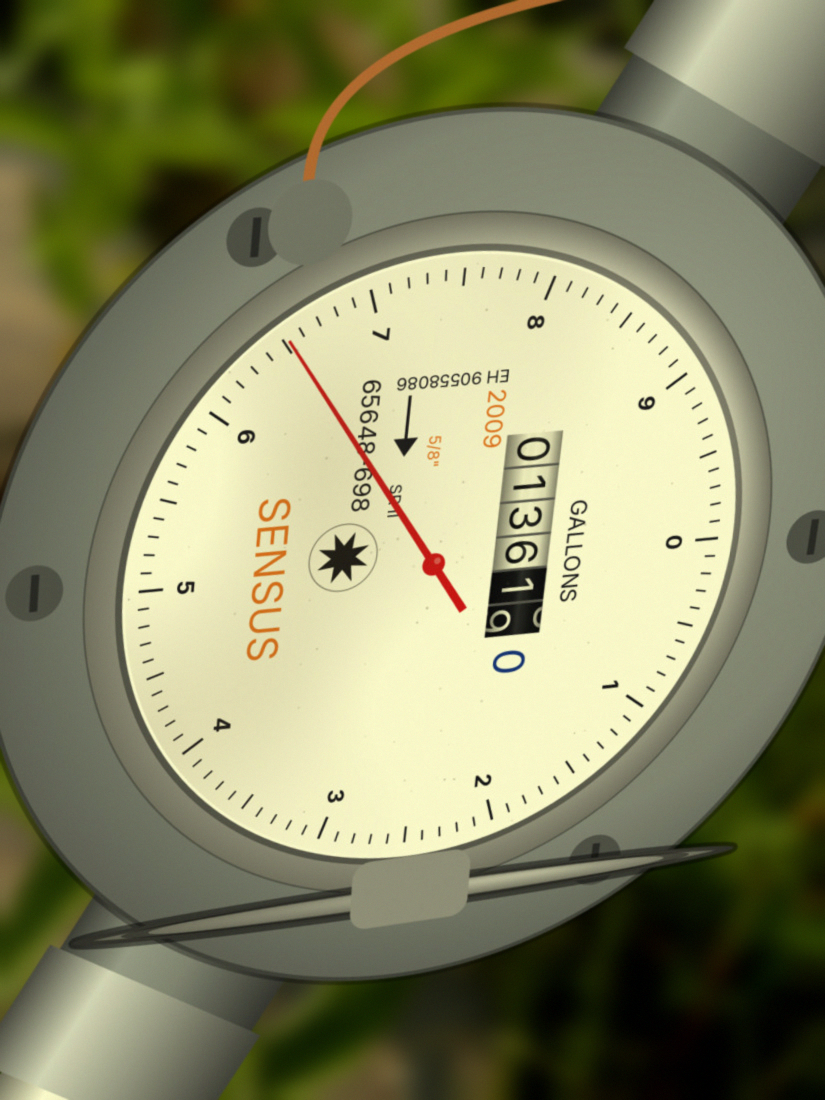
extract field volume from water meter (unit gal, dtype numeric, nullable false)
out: 136186.5 gal
